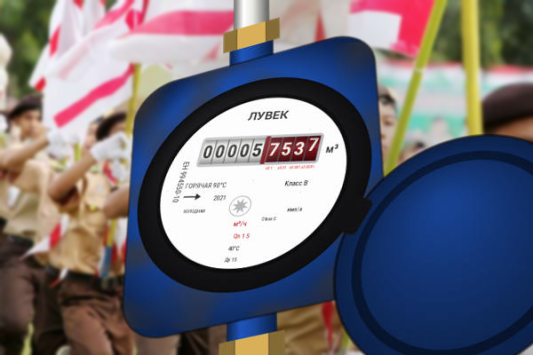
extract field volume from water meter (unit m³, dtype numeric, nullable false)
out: 5.7537 m³
